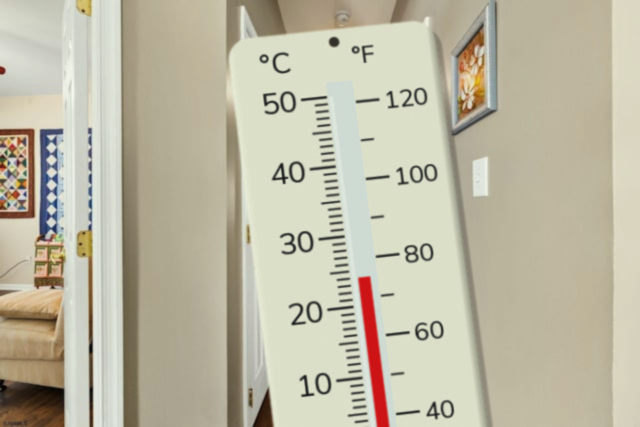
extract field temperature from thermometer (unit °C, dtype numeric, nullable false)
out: 24 °C
